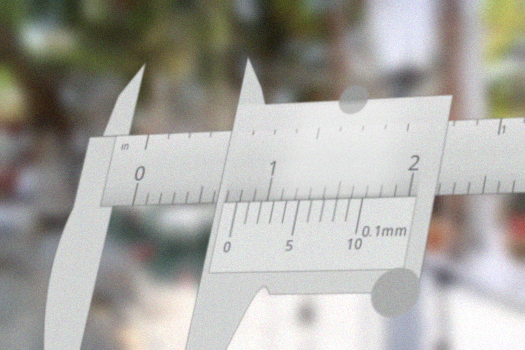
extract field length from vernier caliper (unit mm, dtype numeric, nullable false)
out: 7.8 mm
